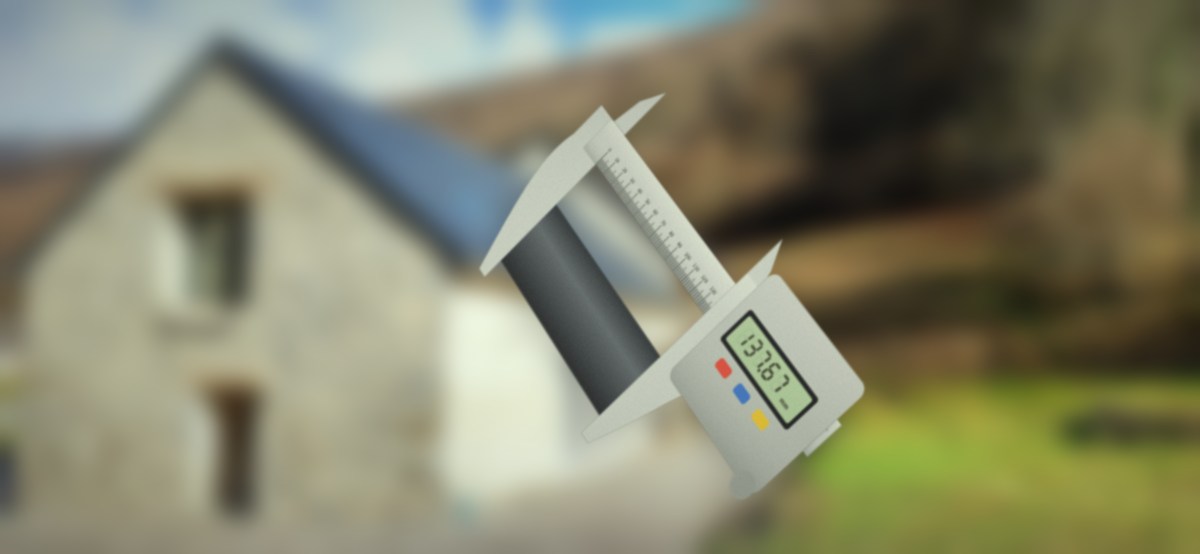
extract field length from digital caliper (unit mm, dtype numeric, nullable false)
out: 137.67 mm
